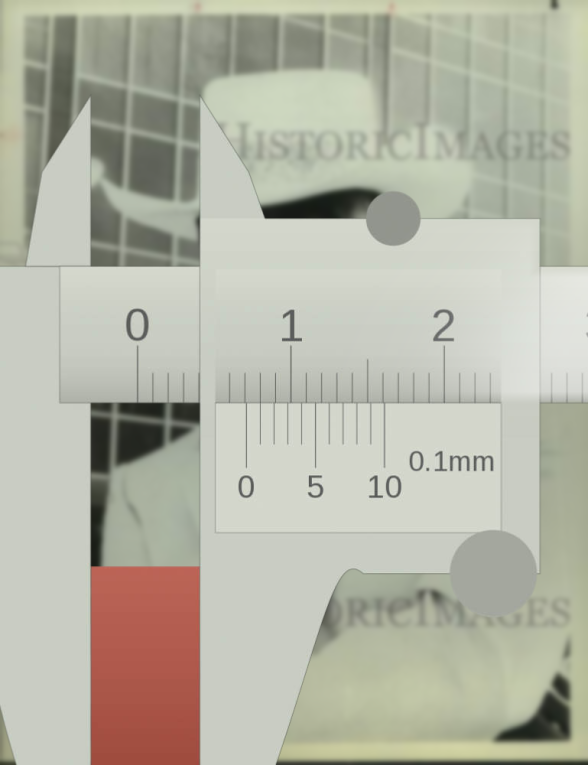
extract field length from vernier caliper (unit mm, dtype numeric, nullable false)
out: 7.1 mm
